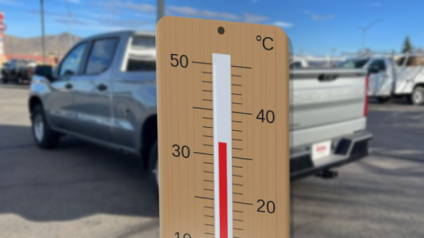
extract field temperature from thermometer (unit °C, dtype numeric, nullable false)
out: 33 °C
